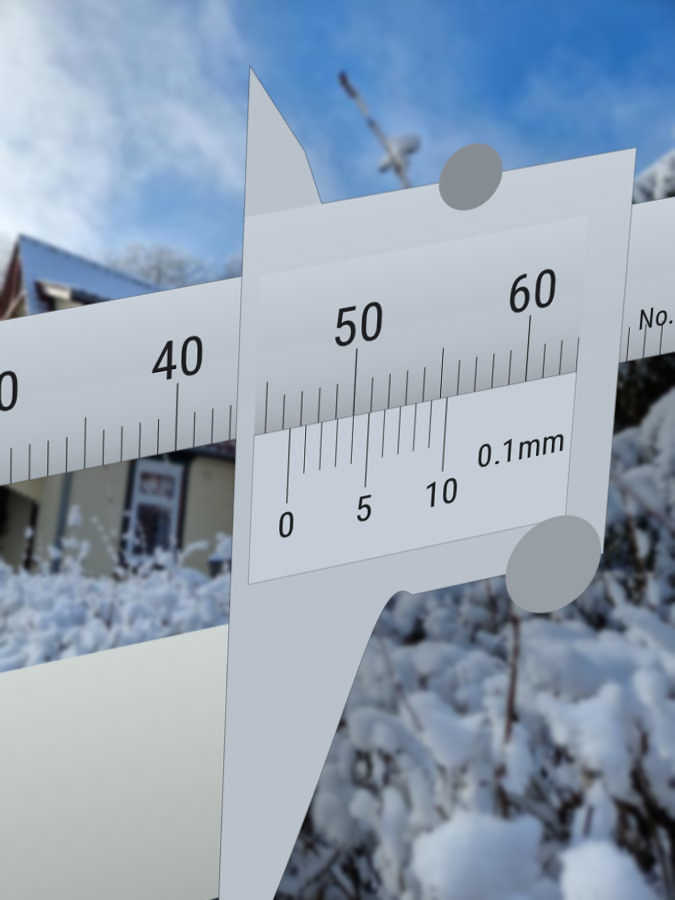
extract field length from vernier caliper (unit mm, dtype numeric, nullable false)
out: 46.4 mm
